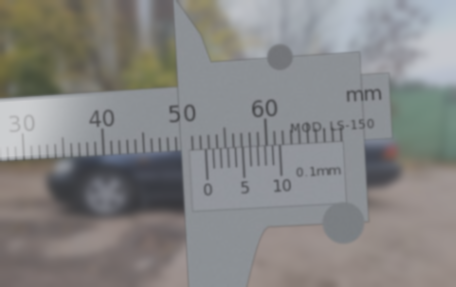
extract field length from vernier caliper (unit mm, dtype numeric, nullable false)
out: 52.6 mm
